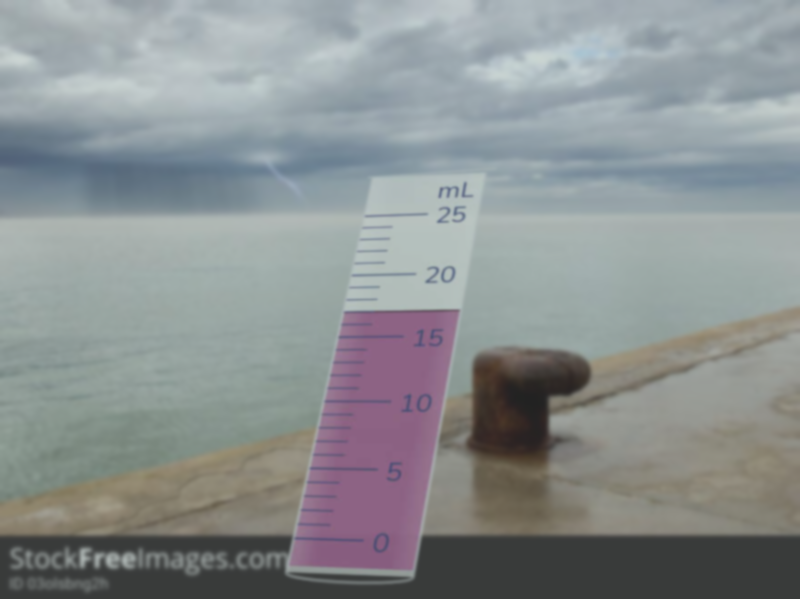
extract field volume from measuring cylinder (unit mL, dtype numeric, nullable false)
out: 17 mL
